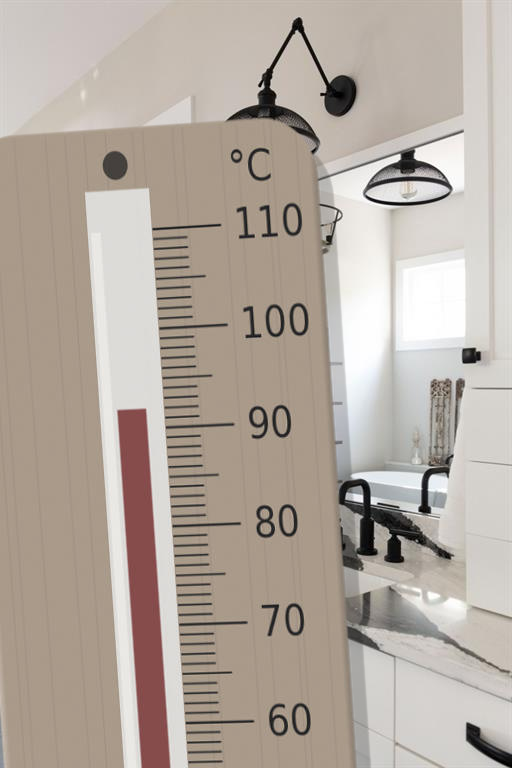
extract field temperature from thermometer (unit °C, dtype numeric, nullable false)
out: 92 °C
